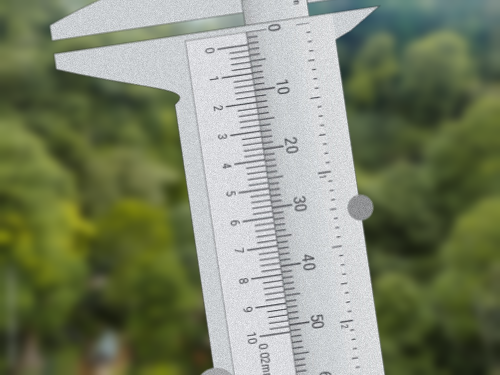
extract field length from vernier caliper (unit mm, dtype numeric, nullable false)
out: 2.2 mm
